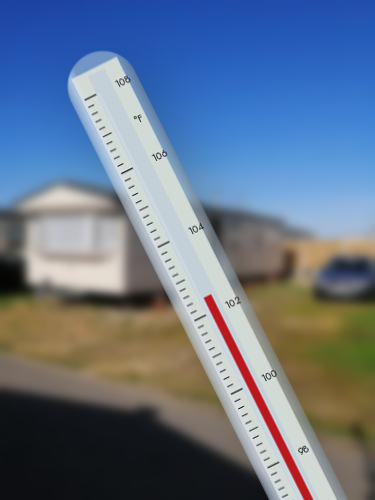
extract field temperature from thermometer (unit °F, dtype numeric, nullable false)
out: 102.4 °F
